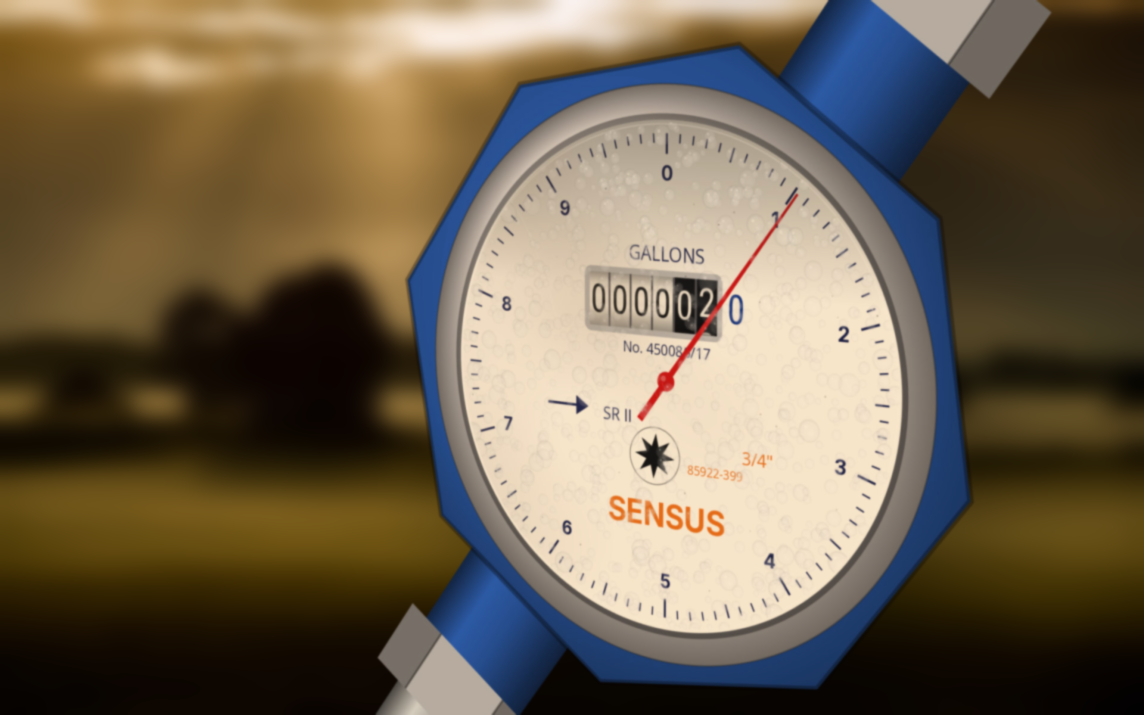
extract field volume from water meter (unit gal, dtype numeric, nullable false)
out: 21.0 gal
